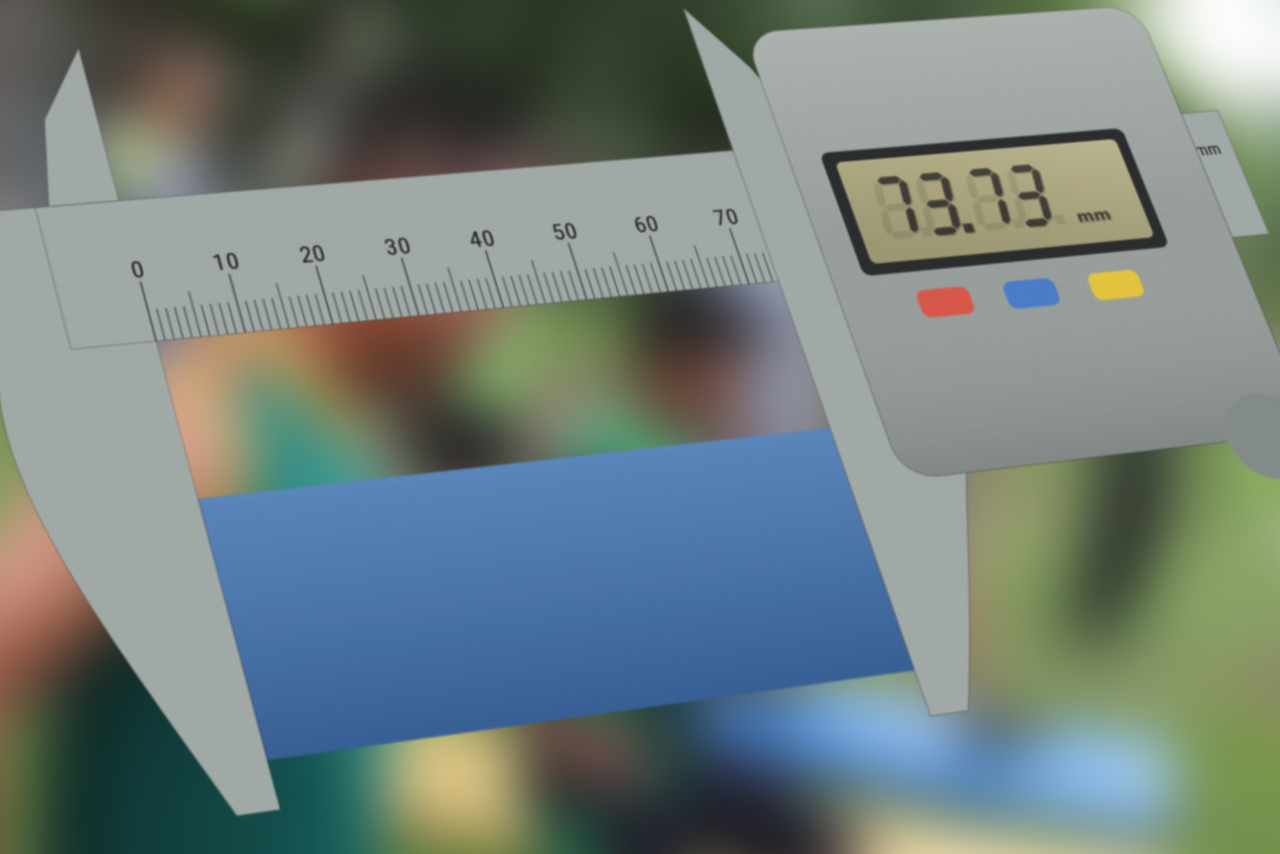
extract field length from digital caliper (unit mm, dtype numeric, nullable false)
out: 73.73 mm
